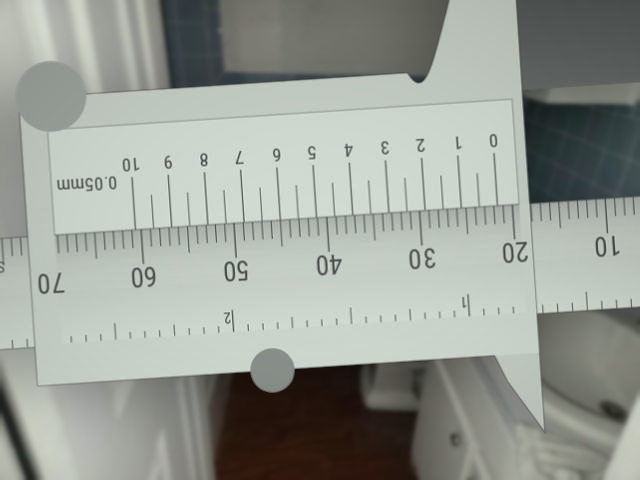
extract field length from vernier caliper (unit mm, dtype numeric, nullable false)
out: 21.6 mm
